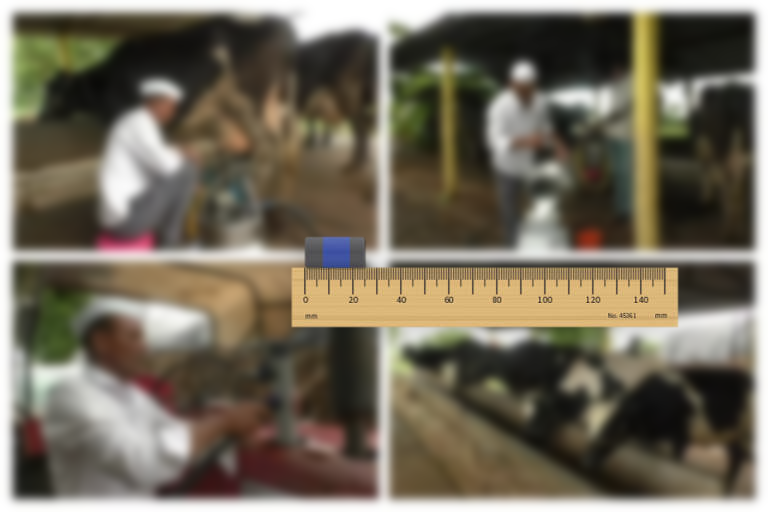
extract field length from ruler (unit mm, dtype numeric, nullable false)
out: 25 mm
